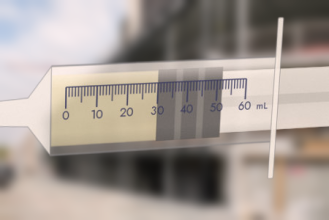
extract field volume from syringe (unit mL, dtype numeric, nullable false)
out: 30 mL
